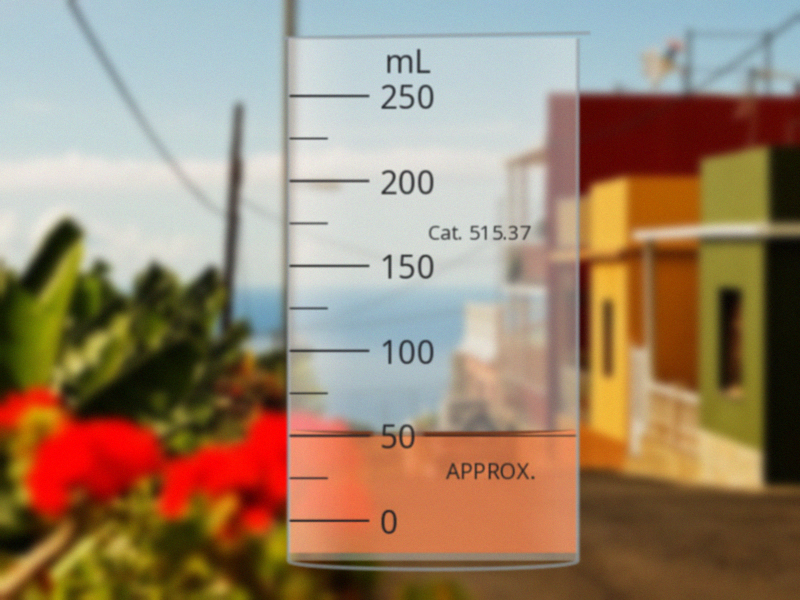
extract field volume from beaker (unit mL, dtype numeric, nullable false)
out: 50 mL
